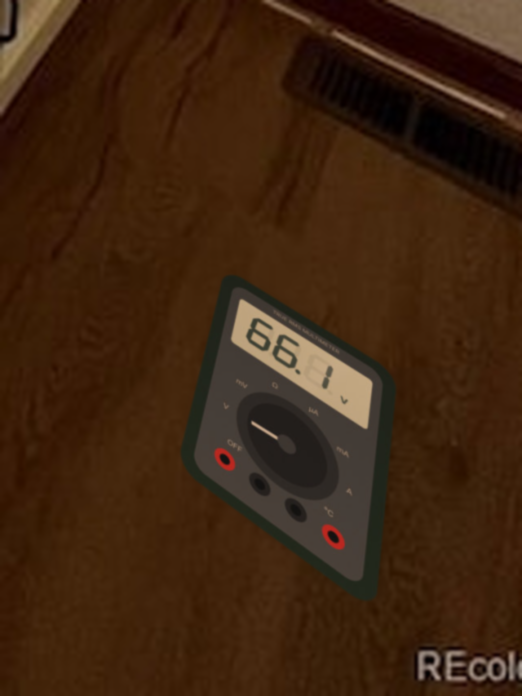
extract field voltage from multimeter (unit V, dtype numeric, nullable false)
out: 66.1 V
